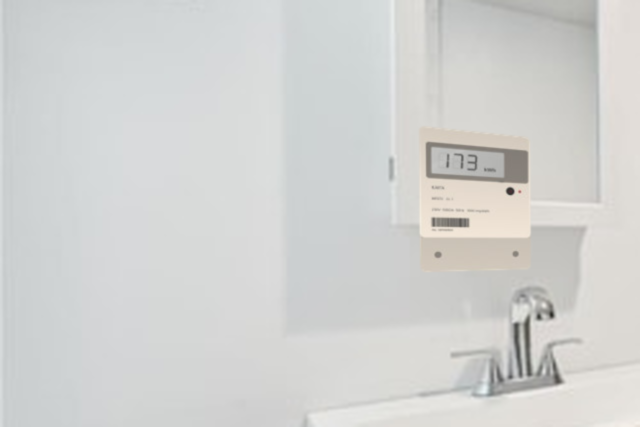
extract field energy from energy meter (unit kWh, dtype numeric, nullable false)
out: 173 kWh
